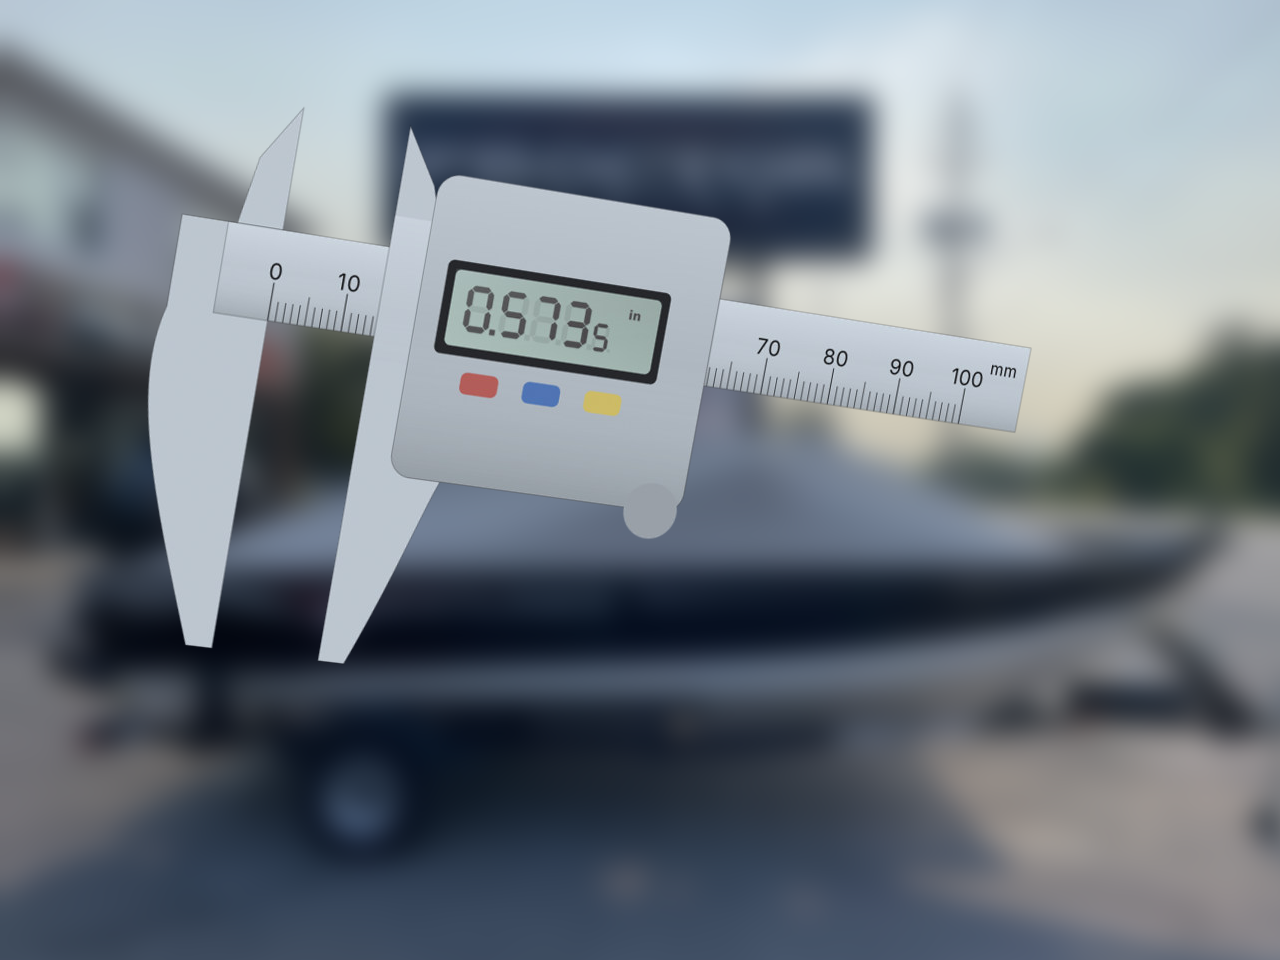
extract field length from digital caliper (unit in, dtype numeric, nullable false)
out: 0.5735 in
